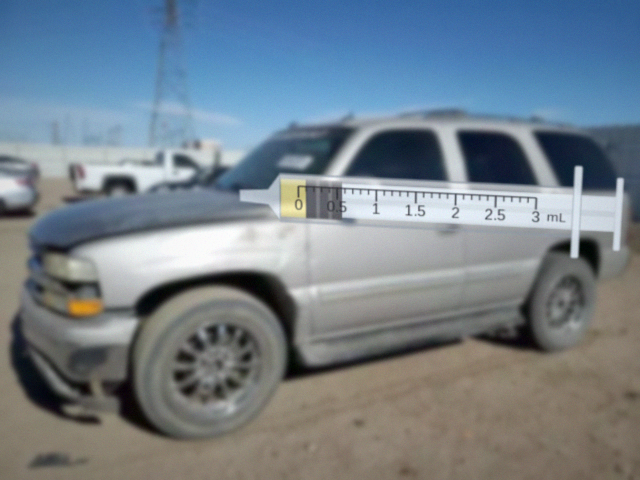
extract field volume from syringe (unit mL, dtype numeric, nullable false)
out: 0.1 mL
